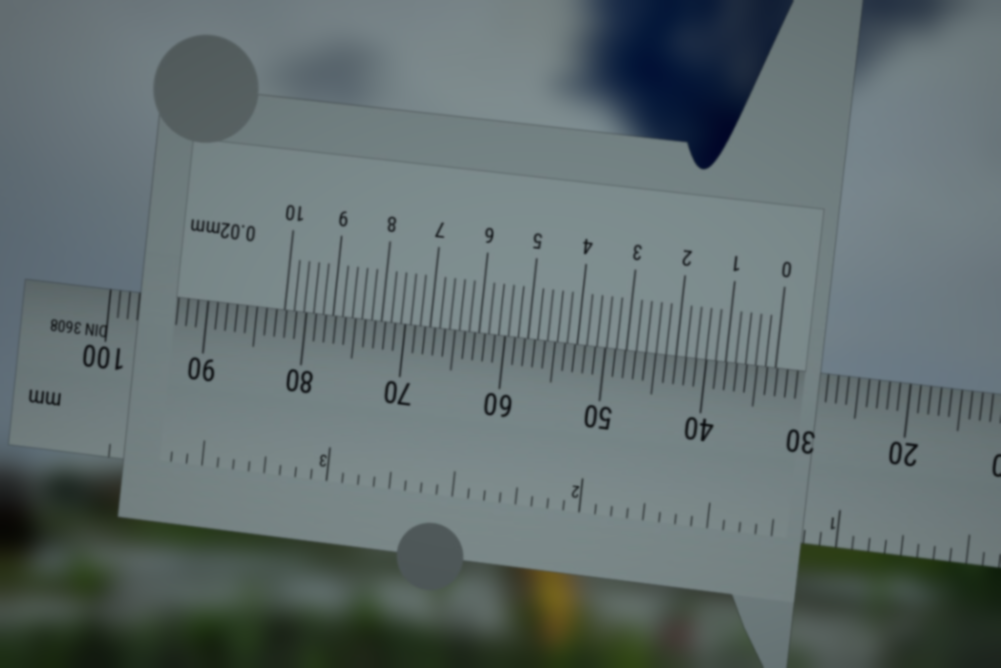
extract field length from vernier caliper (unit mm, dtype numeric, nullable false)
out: 33.2 mm
